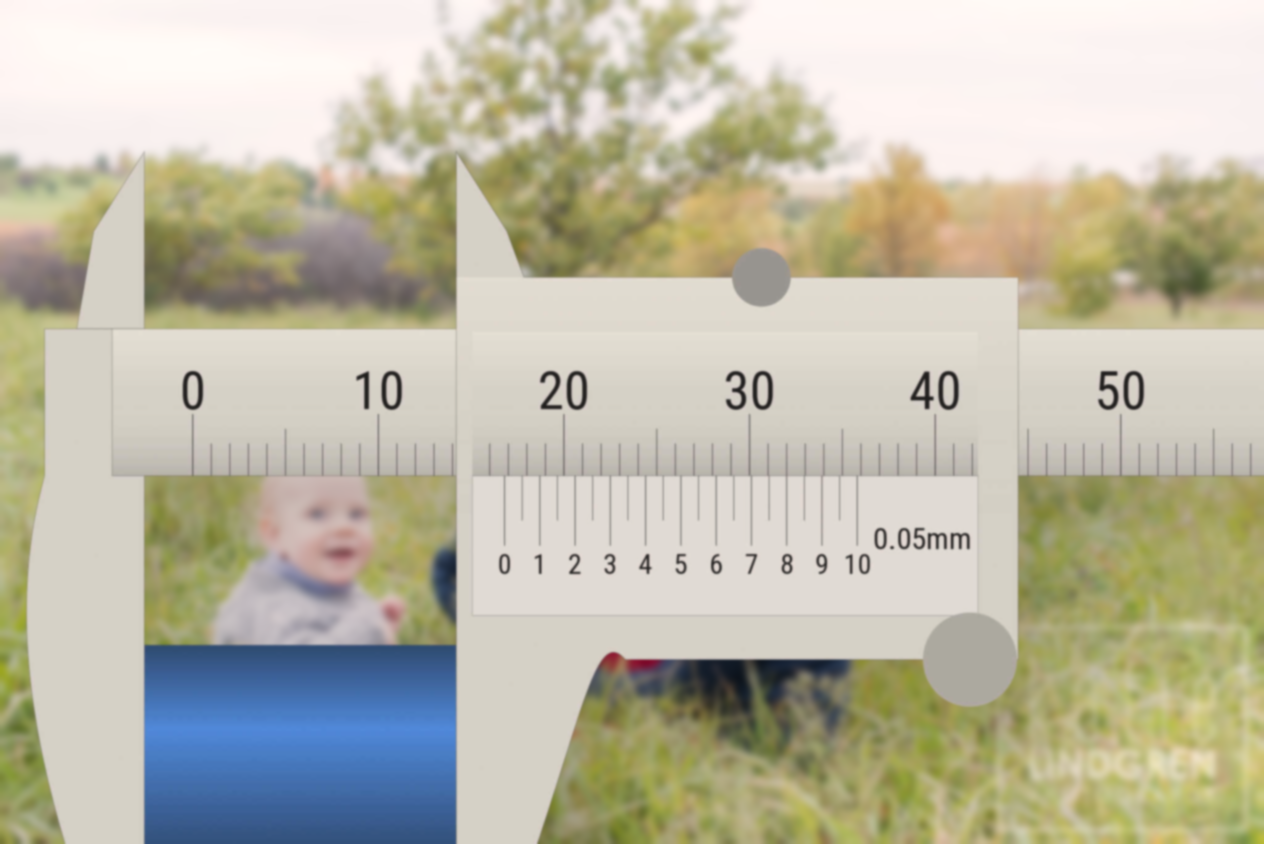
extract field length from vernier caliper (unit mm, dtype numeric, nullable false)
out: 16.8 mm
